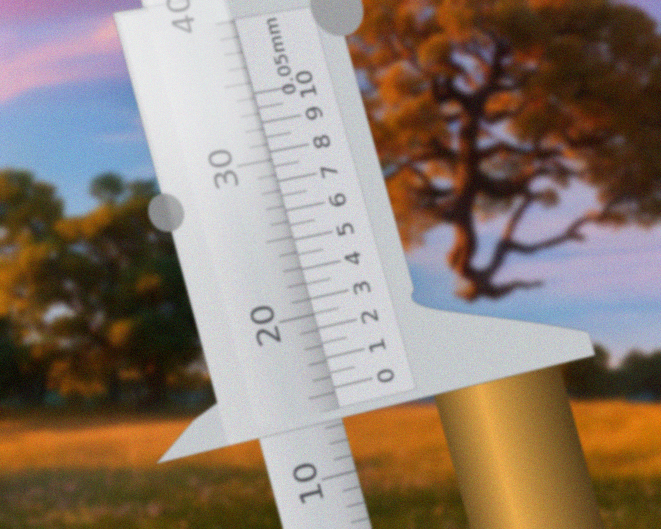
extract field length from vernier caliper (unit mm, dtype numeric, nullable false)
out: 15.3 mm
